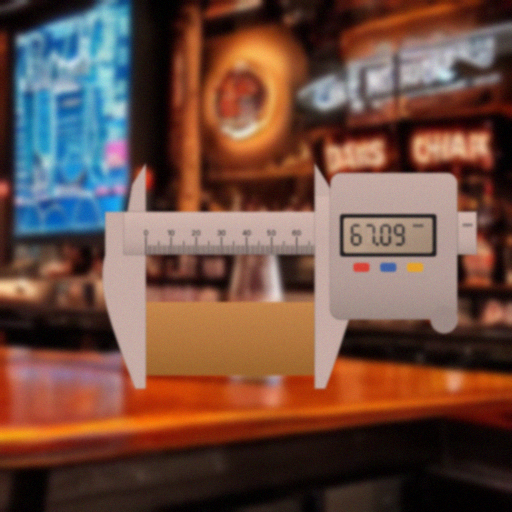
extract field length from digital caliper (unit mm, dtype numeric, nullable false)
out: 67.09 mm
